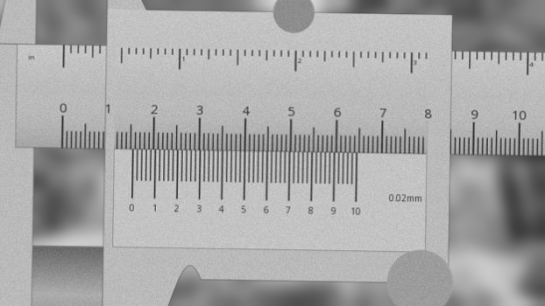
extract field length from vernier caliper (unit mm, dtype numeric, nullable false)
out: 15.5 mm
